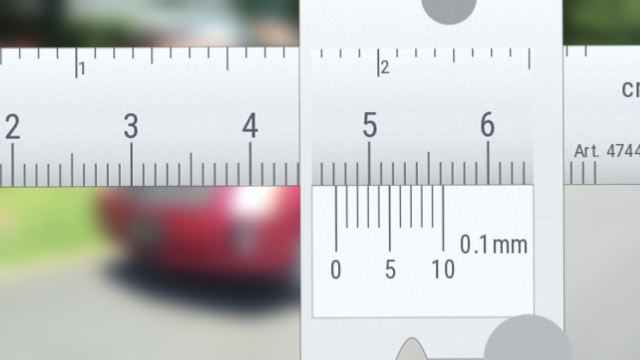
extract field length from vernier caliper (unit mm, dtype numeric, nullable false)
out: 47.2 mm
